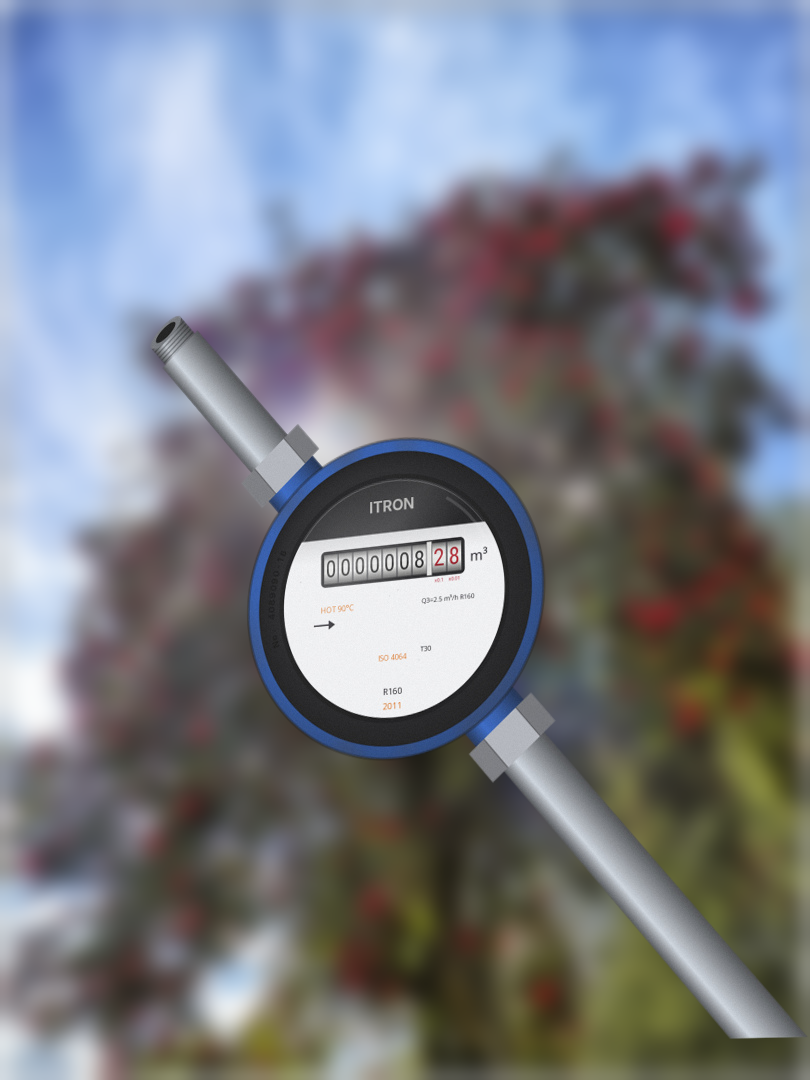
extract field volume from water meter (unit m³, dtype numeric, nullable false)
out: 8.28 m³
